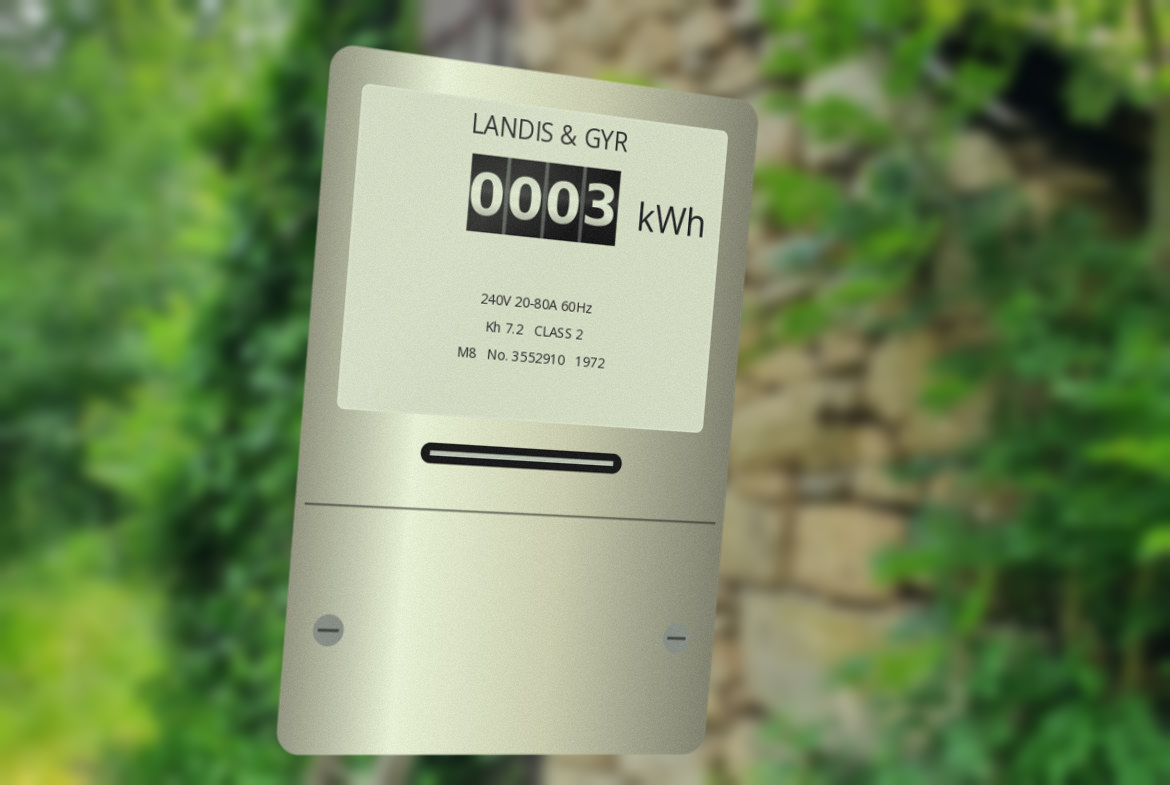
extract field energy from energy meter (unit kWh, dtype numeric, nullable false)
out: 3 kWh
